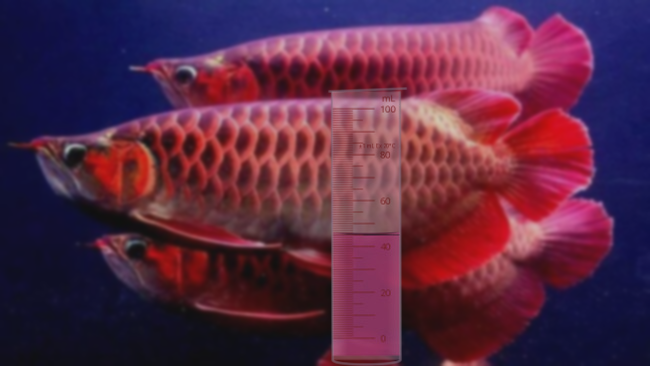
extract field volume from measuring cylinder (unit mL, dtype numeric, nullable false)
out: 45 mL
